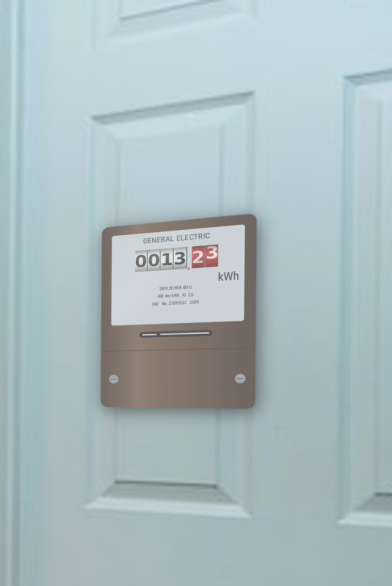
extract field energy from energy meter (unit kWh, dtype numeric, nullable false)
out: 13.23 kWh
